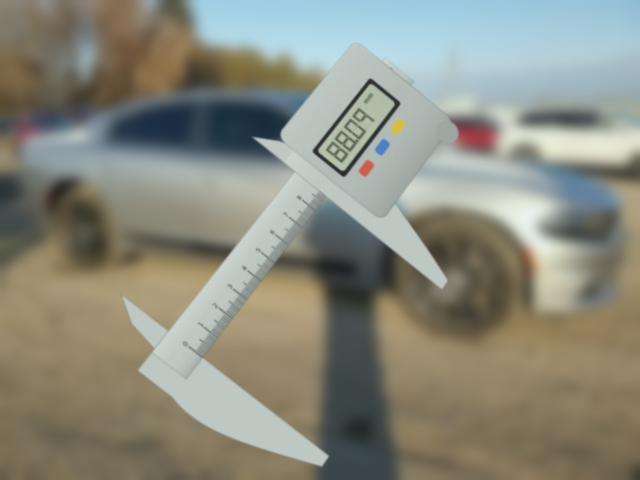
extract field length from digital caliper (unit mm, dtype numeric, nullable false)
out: 88.09 mm
